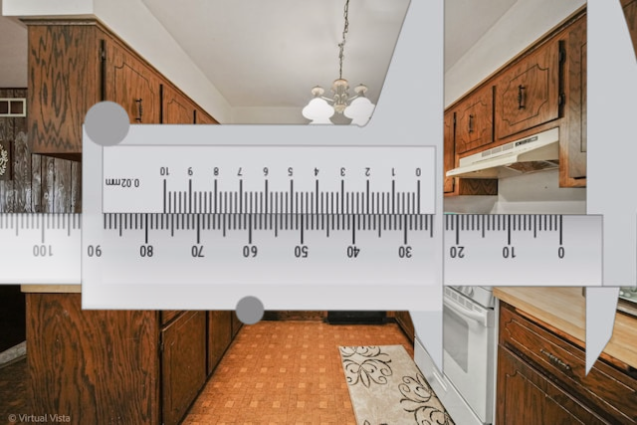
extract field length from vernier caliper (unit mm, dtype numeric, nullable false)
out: 27.5 mm
